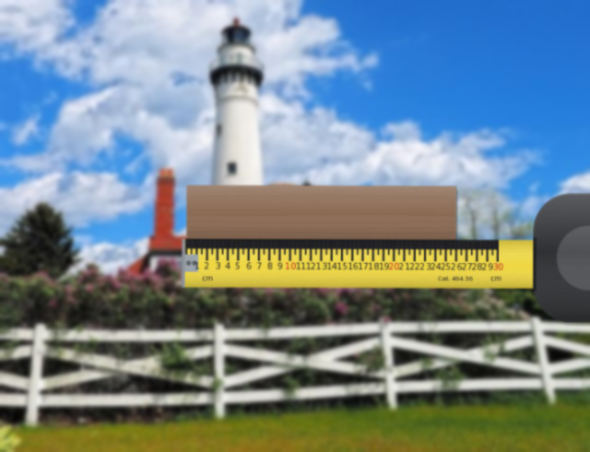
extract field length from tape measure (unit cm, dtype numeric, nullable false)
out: 26 cm
